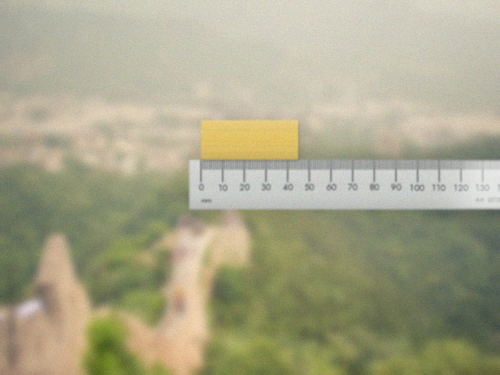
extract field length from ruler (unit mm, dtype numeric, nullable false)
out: 45 mm
